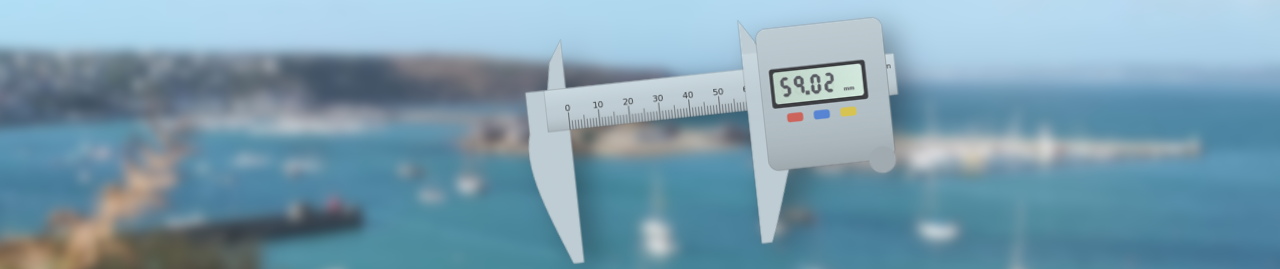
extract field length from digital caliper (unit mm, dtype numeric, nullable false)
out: 59.02 mm
